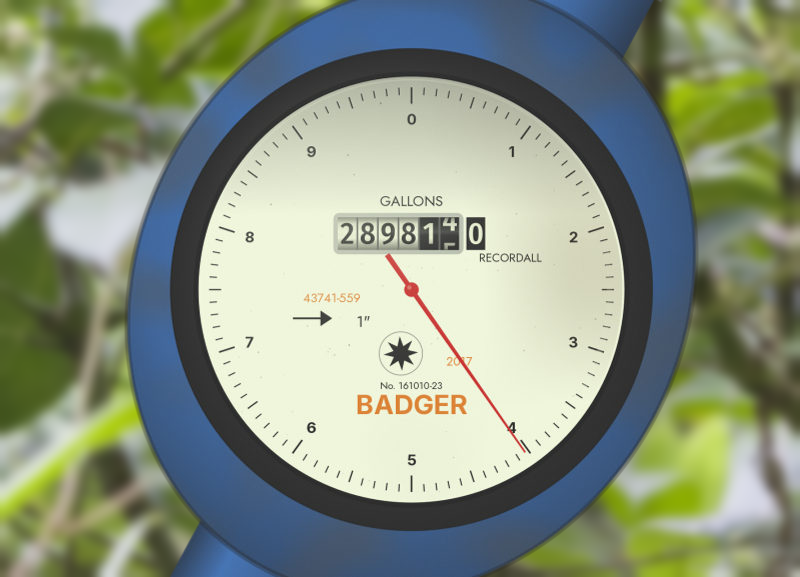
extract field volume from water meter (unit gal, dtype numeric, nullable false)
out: 2898144.0 gal
